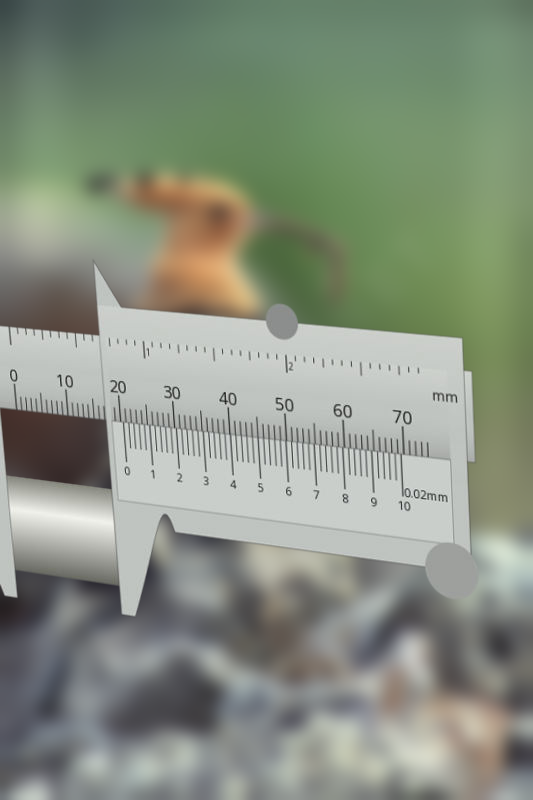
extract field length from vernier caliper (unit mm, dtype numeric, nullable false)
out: 20.5 mm
